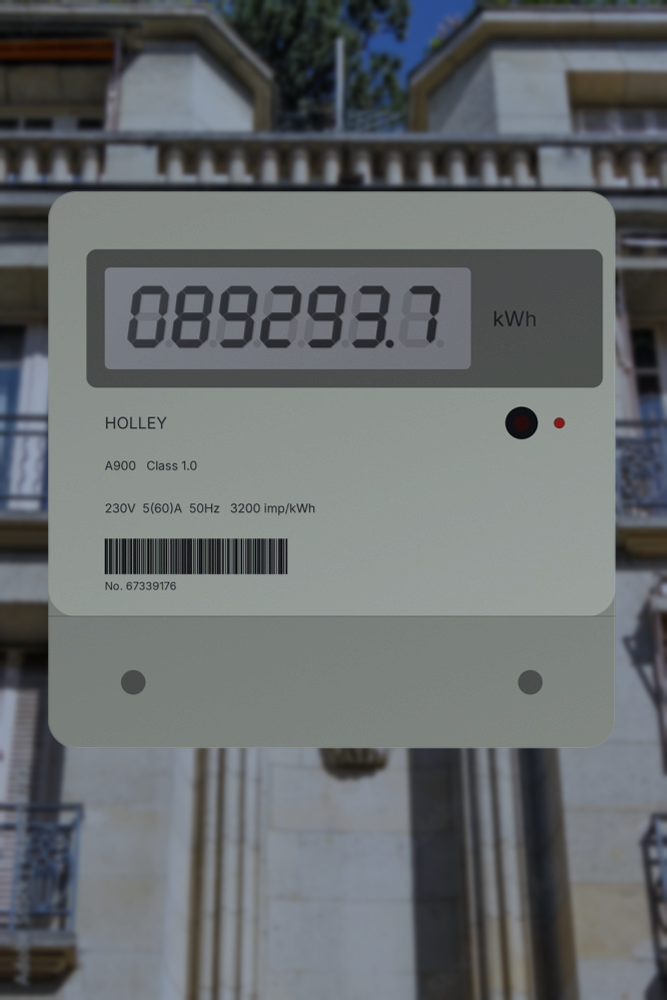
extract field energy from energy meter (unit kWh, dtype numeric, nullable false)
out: 89293.7 kWh
